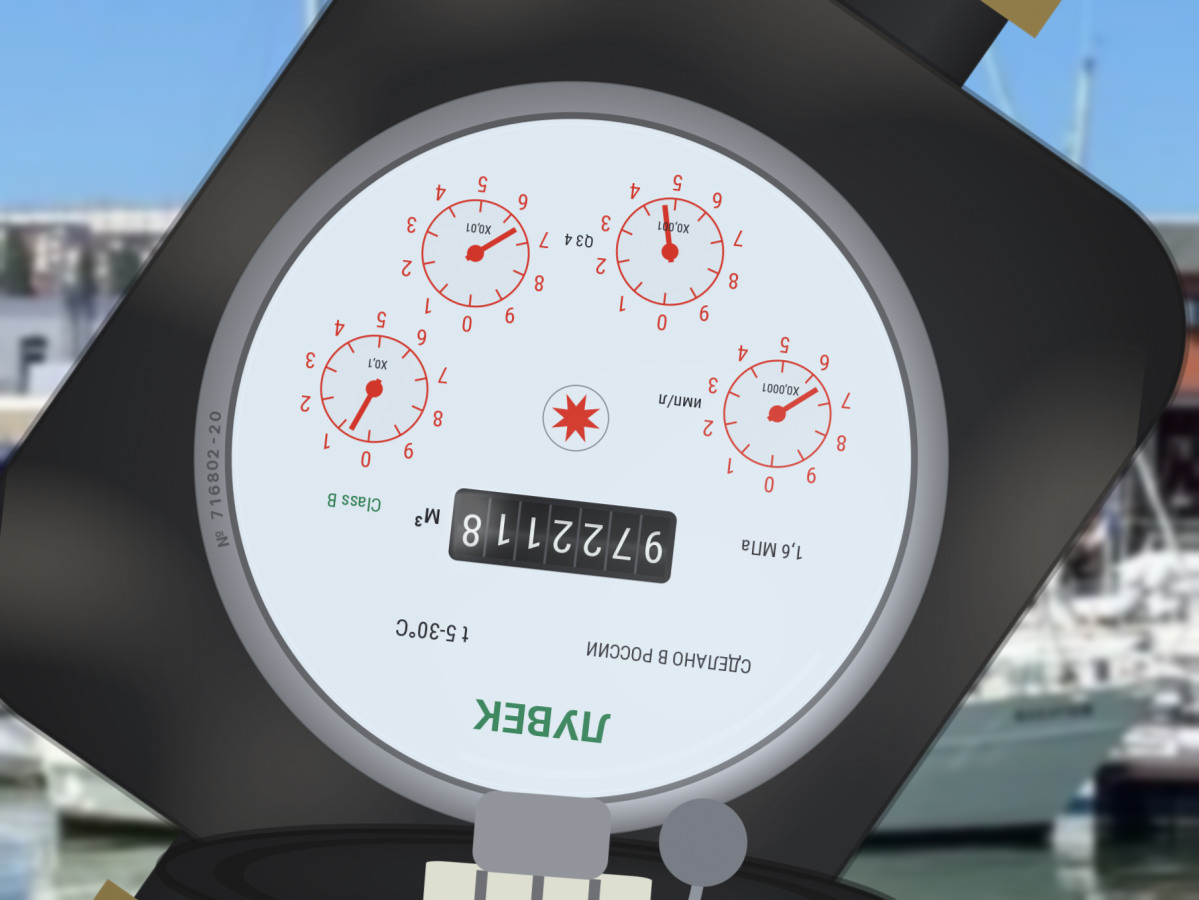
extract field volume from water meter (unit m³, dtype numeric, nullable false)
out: 9722118.0646 m³
